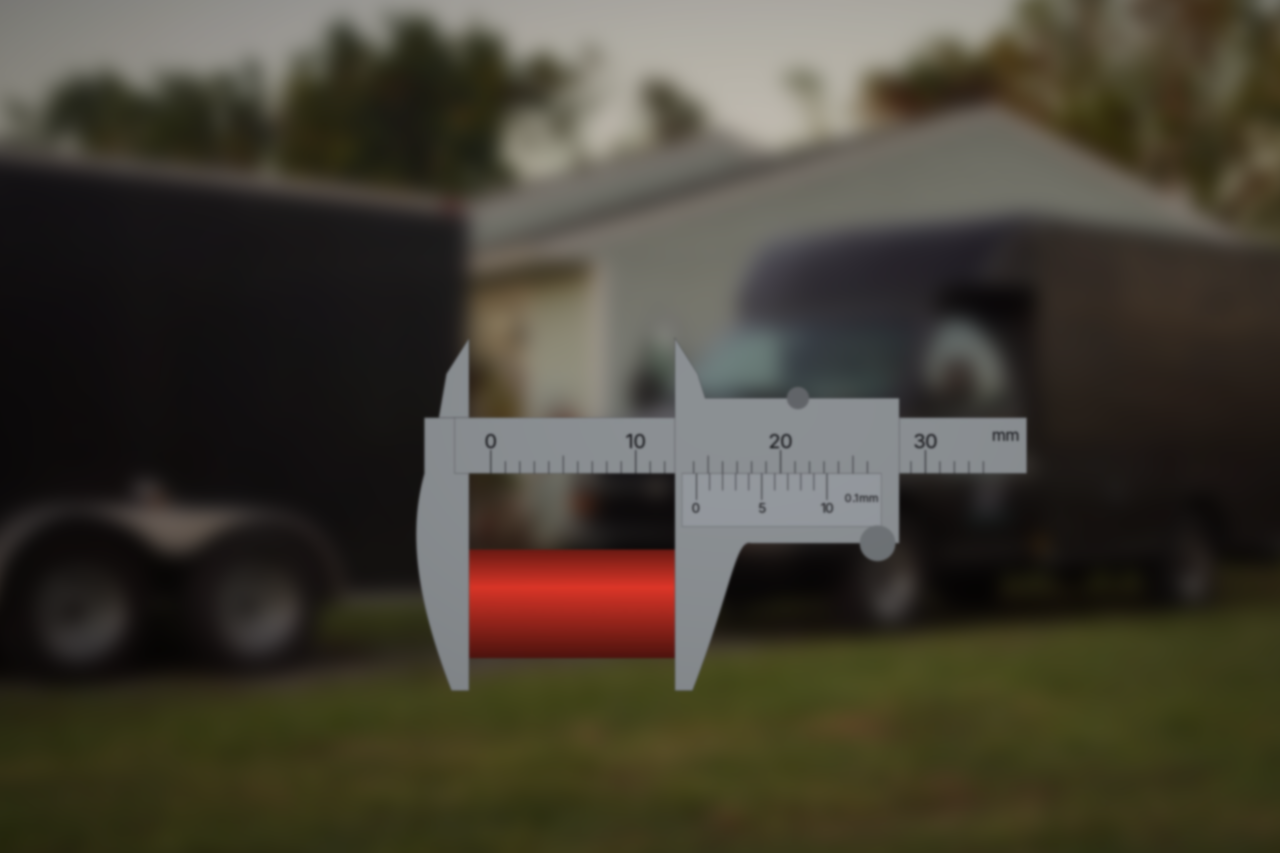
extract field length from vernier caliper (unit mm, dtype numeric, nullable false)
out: 14.2 mm
